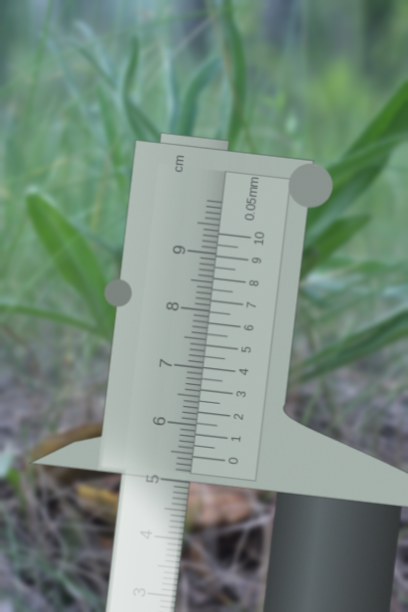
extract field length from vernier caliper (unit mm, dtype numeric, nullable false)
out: 54.5 mm
